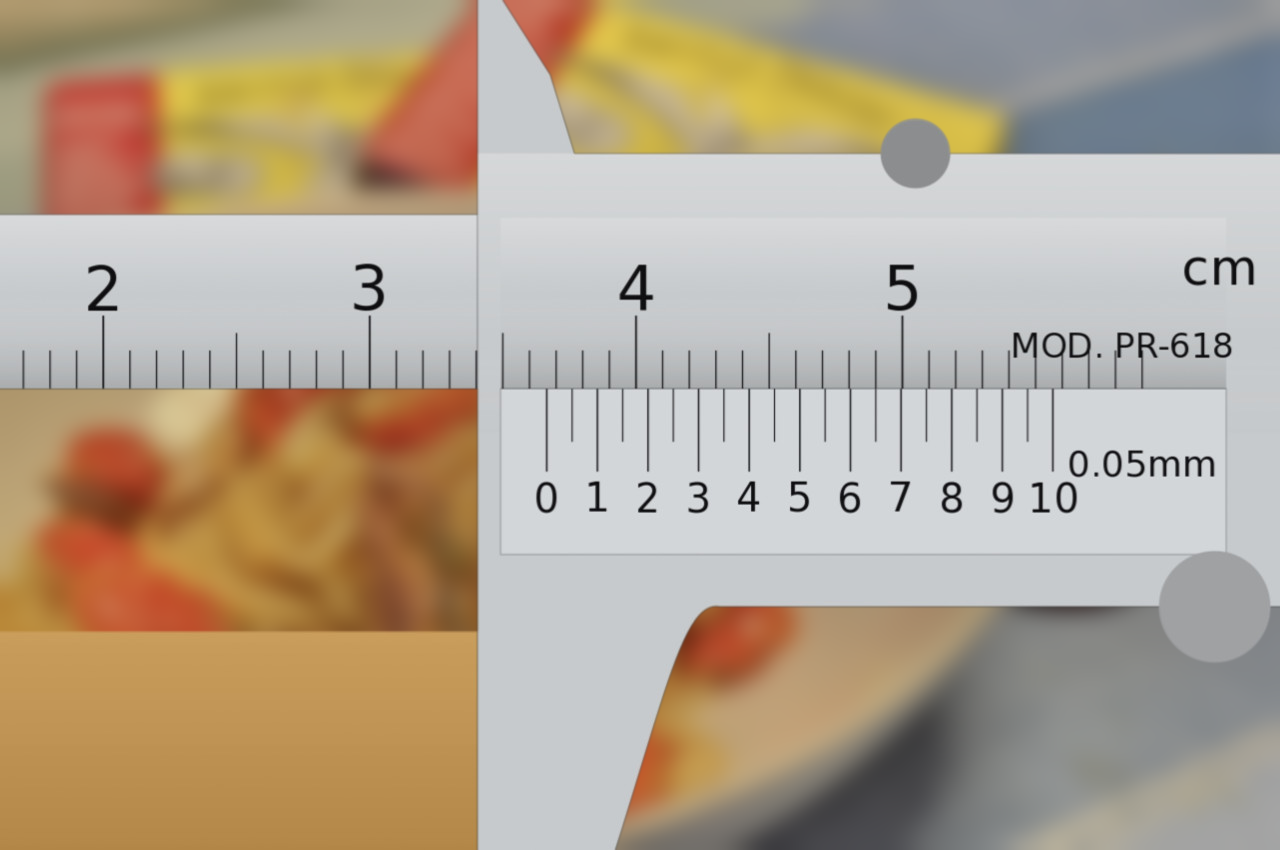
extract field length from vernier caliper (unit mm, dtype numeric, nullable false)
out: 36.65 mm
